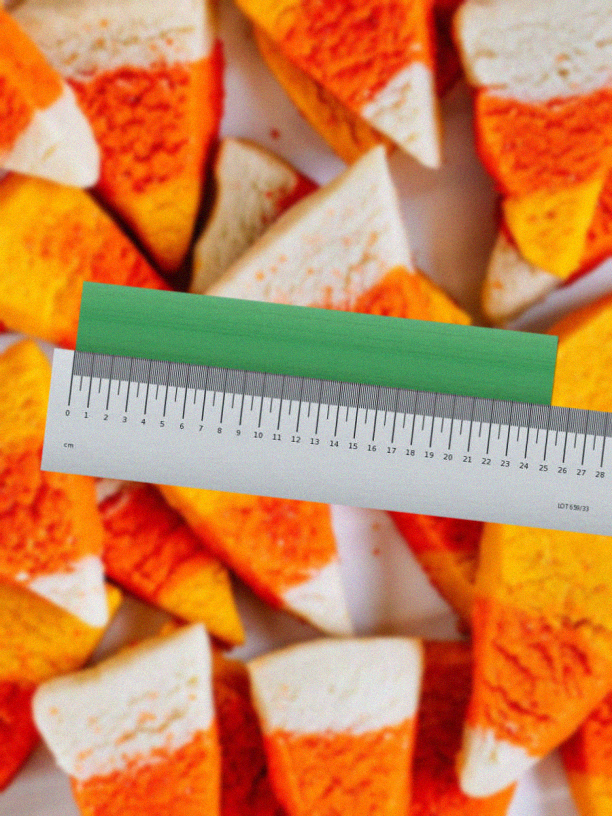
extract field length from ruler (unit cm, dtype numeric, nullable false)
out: 25 cm
